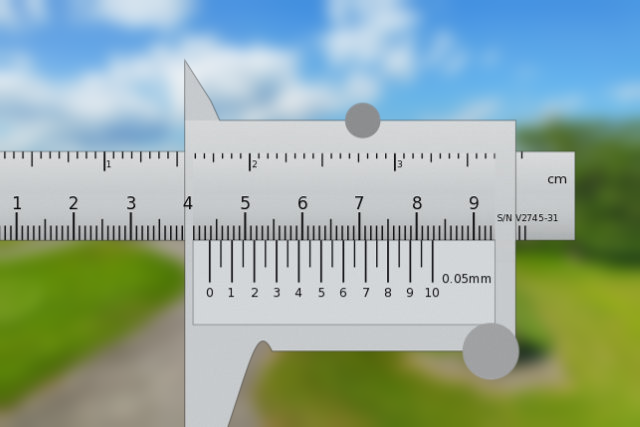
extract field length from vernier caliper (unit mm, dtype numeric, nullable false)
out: 43.8 mm
